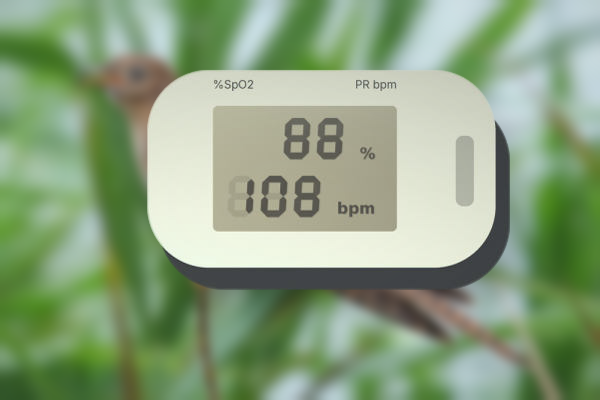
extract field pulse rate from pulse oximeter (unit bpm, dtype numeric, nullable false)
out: 108 bpm
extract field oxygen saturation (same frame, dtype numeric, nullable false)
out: 88 %
